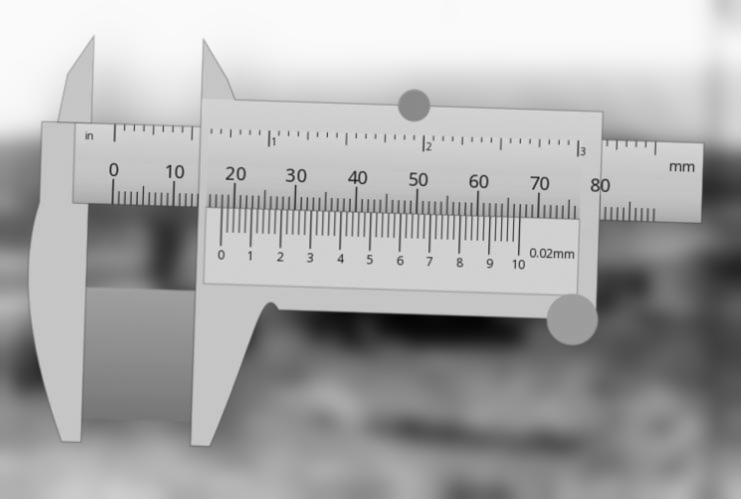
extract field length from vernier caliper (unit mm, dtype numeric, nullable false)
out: 18.0 mm
